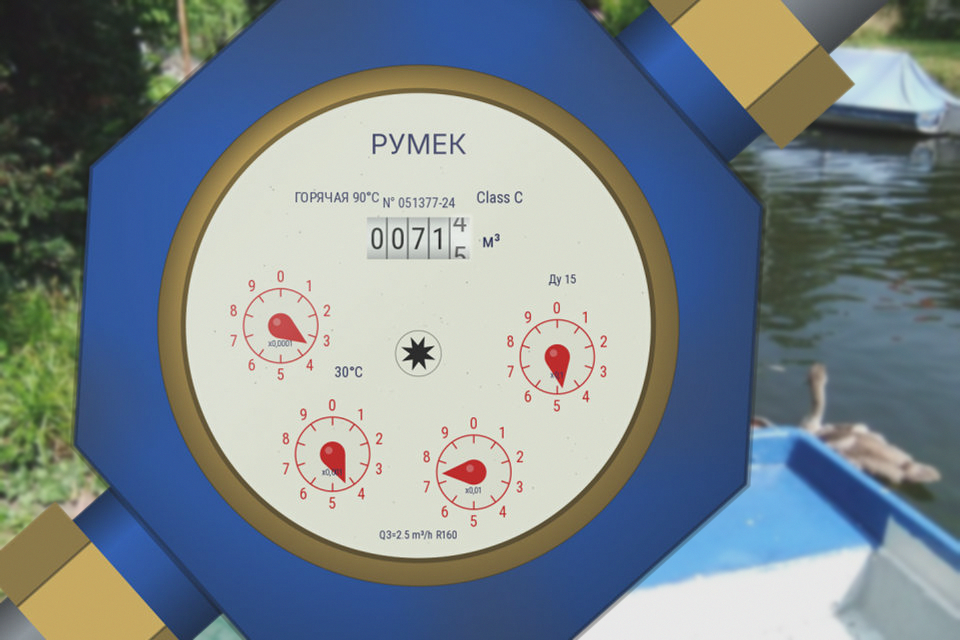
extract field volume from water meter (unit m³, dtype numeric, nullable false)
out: 714.4743 m³
